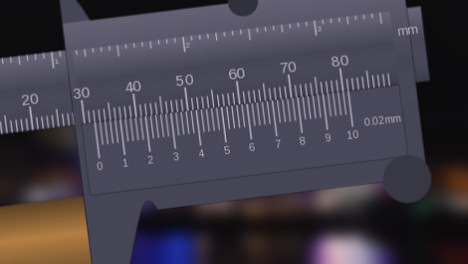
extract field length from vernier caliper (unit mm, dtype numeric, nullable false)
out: 32.0 mm
